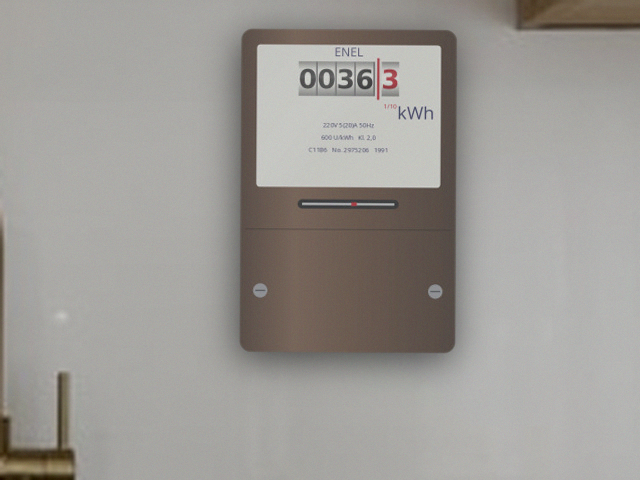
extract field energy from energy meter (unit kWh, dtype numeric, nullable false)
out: 36.3 kWh
